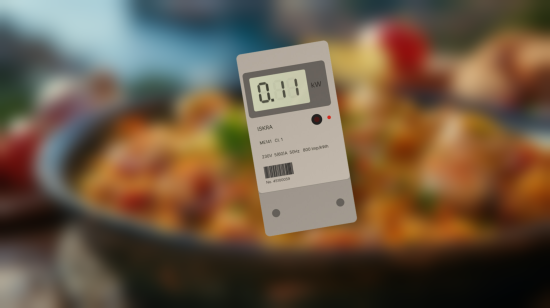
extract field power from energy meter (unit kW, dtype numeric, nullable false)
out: 0.11 kW
